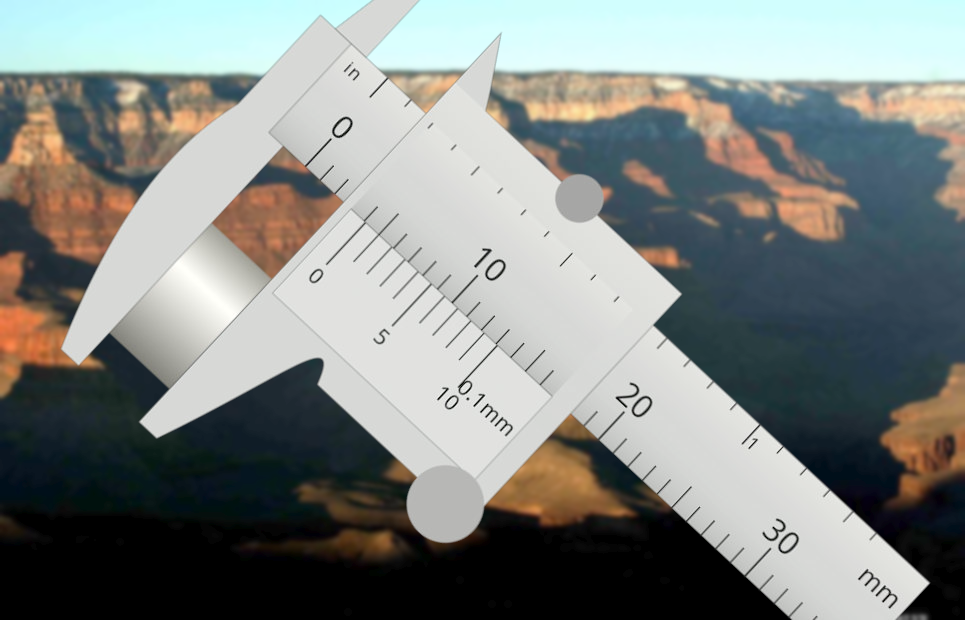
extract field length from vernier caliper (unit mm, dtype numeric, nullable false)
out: 4.1 mm
